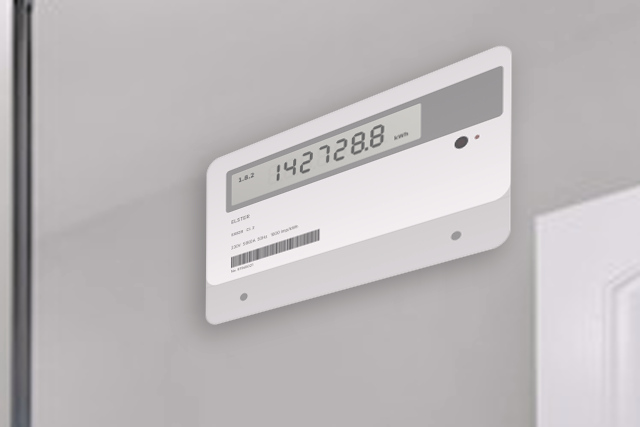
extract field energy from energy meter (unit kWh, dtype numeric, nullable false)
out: 142728.8 kWh
